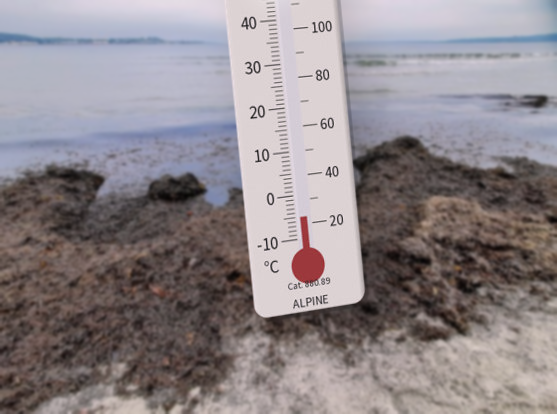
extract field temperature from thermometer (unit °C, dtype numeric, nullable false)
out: -5 °C
